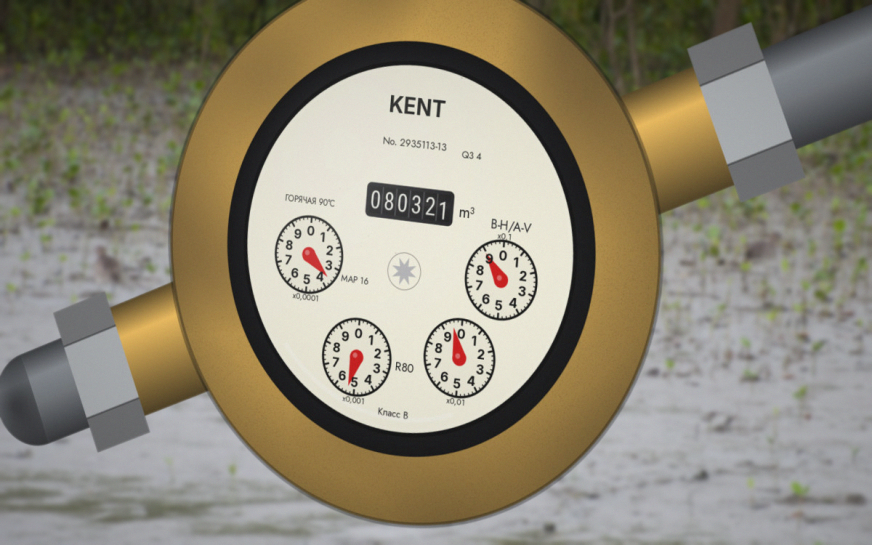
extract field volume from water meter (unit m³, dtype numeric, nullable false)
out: 80320.8953 m³
